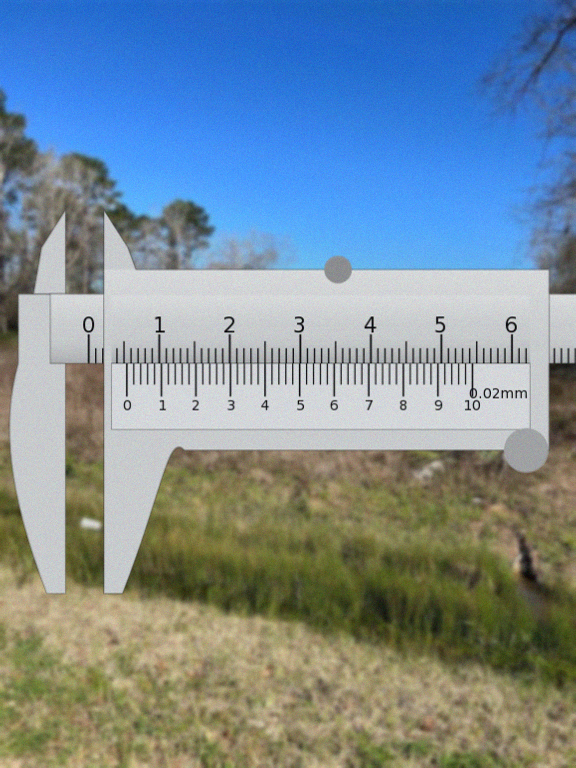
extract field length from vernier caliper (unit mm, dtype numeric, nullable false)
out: 5.4 mm
